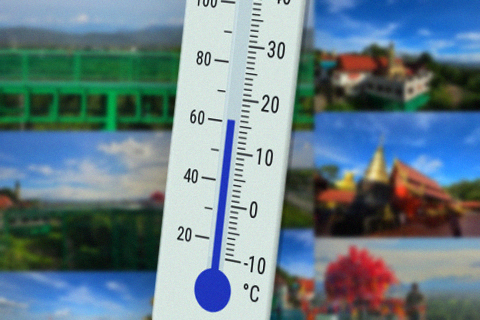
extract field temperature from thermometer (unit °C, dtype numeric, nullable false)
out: 16 °C
